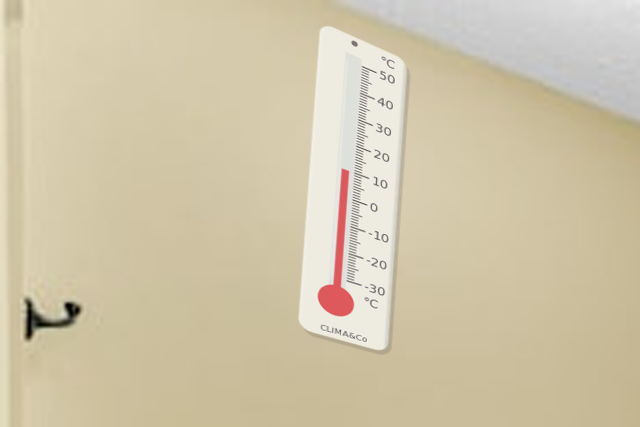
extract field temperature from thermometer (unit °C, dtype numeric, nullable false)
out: 10 °C
